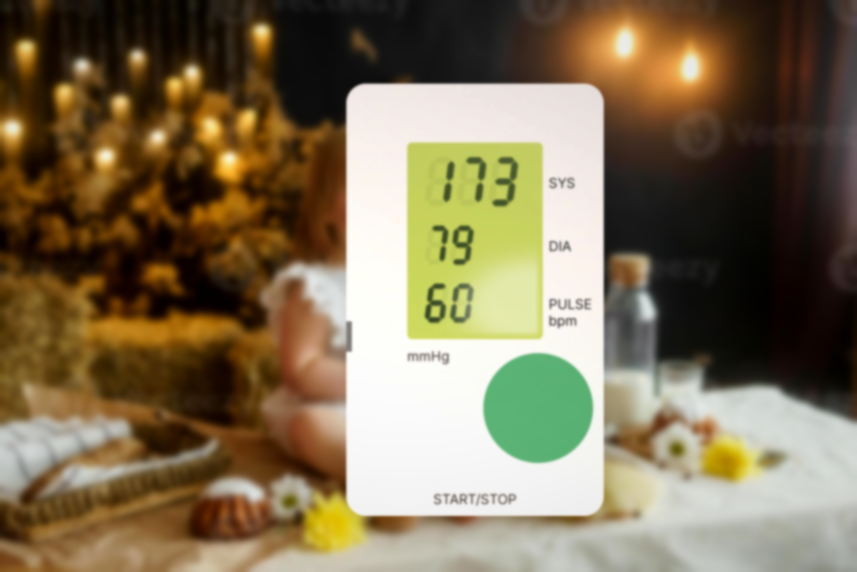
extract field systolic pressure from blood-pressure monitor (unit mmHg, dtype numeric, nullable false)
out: 173 mmHg
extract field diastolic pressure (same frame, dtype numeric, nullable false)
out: 79 mmHg
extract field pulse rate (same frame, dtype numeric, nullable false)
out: 60 bpm
